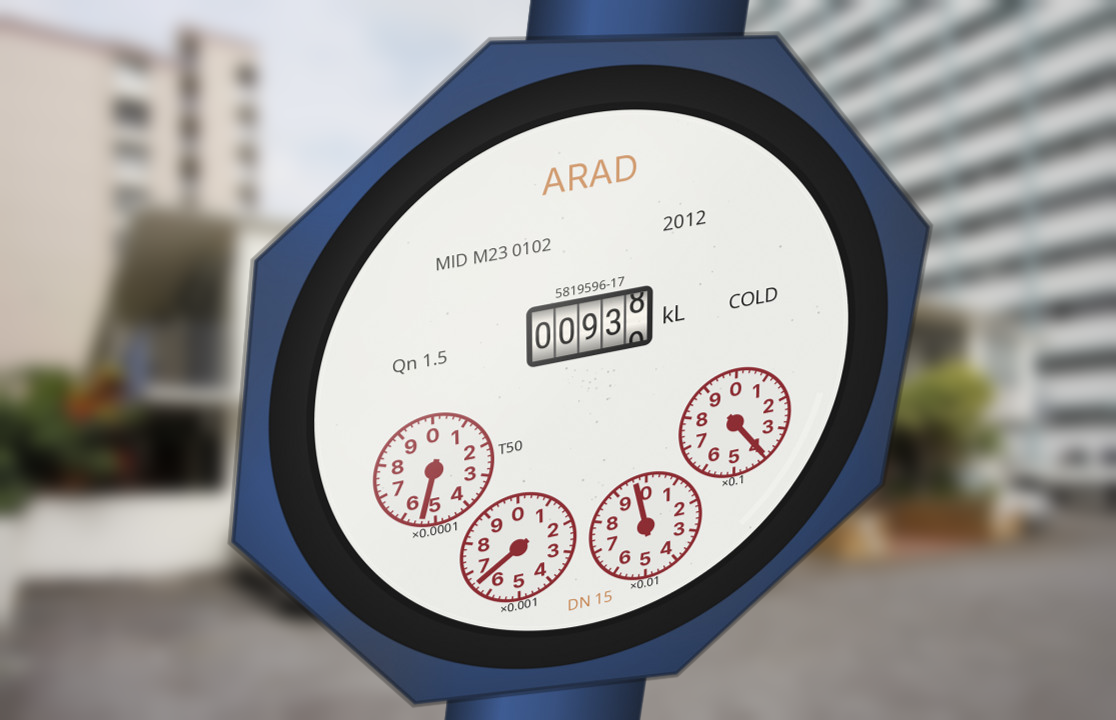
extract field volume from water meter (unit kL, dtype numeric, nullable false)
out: 938.3965 kL
